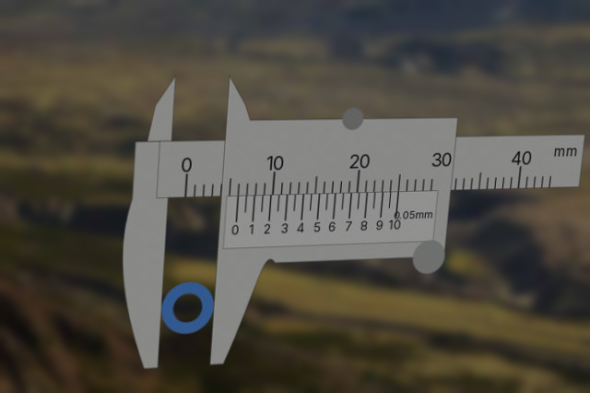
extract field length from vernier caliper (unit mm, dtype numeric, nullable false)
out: 6.0 mm
